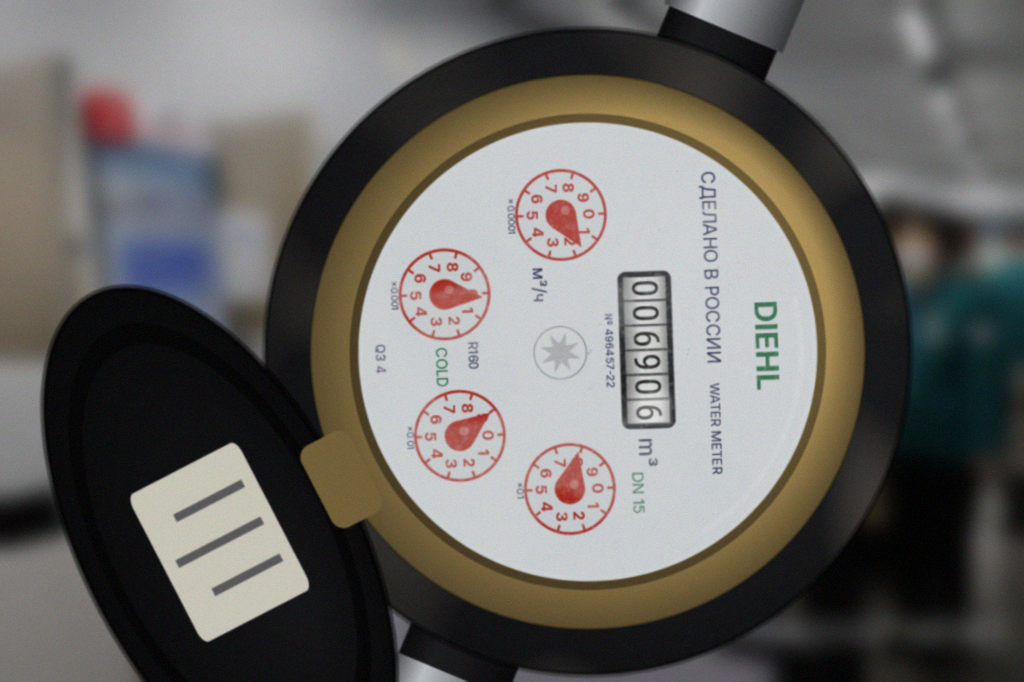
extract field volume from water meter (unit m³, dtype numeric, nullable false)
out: 6906.7901 m³
